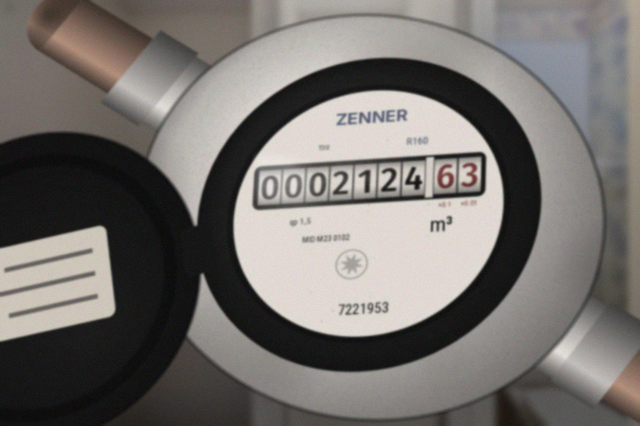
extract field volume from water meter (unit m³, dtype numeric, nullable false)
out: 2124.63 m³
